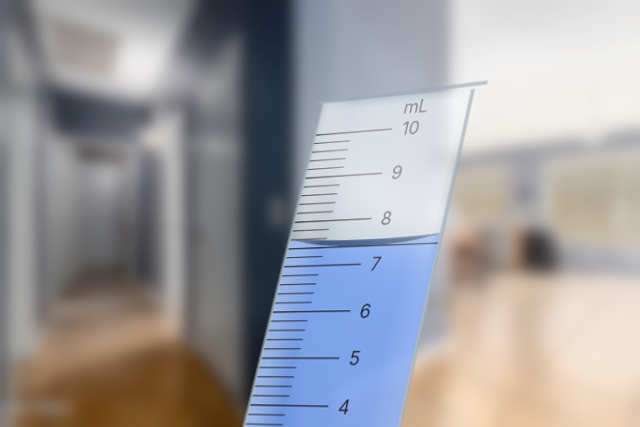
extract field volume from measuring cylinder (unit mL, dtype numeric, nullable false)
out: 7.4 mL
